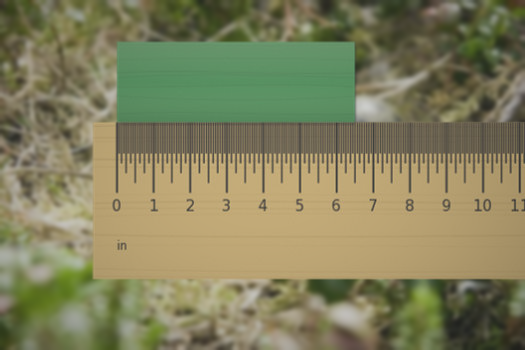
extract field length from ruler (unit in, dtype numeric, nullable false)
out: 6.5 in
